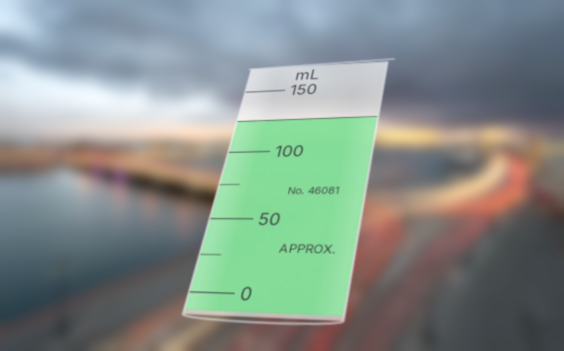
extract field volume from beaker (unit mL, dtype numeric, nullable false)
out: 125 mL
